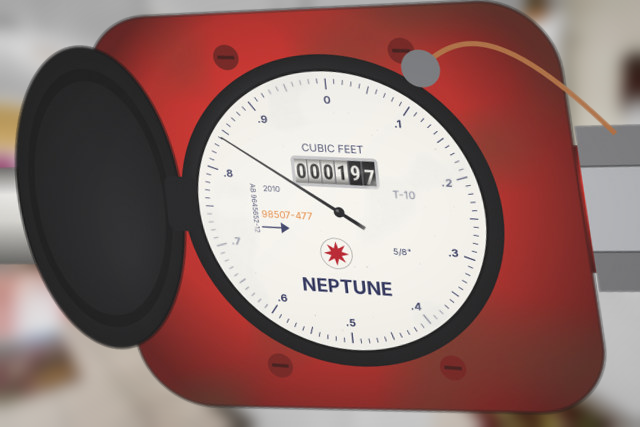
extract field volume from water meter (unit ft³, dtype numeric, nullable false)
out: 196.84 ft³
